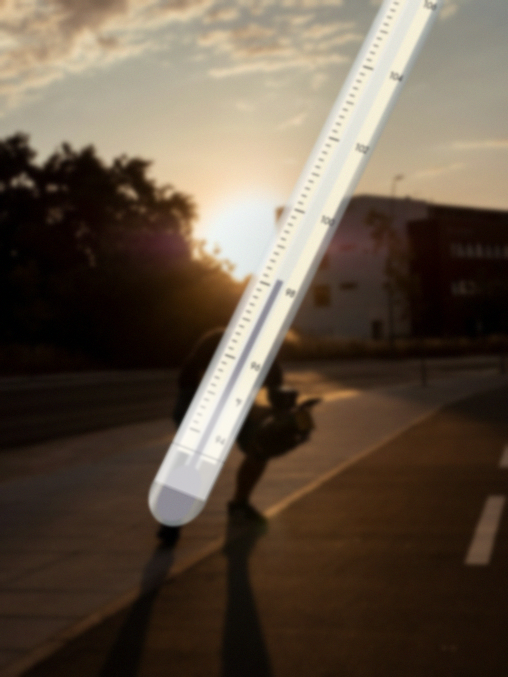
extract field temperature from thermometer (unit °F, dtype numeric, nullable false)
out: 98.2 °F
